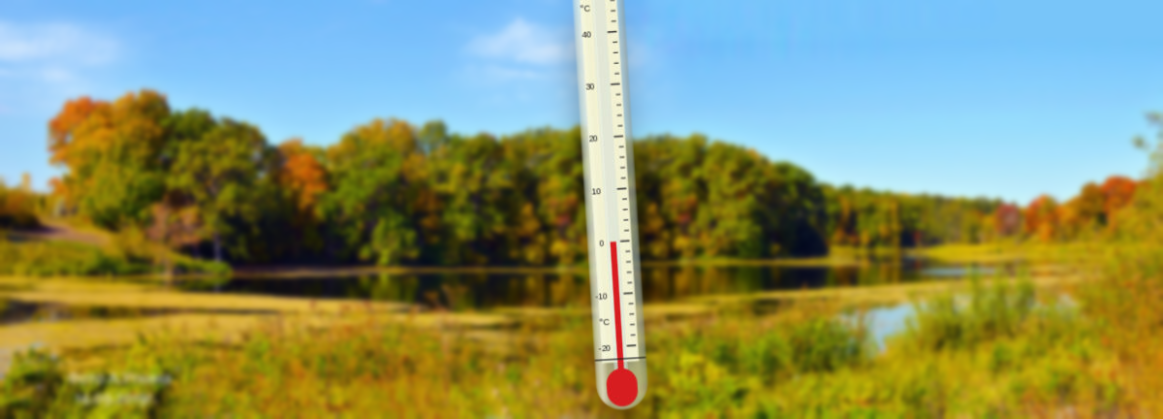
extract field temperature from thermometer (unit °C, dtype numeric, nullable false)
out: 0 °C
